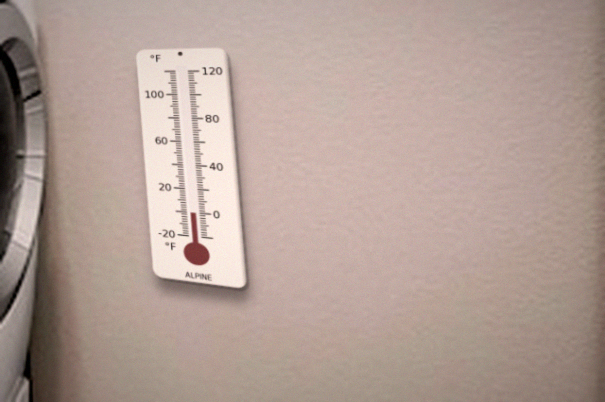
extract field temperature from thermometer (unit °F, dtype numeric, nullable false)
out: 0 °F
